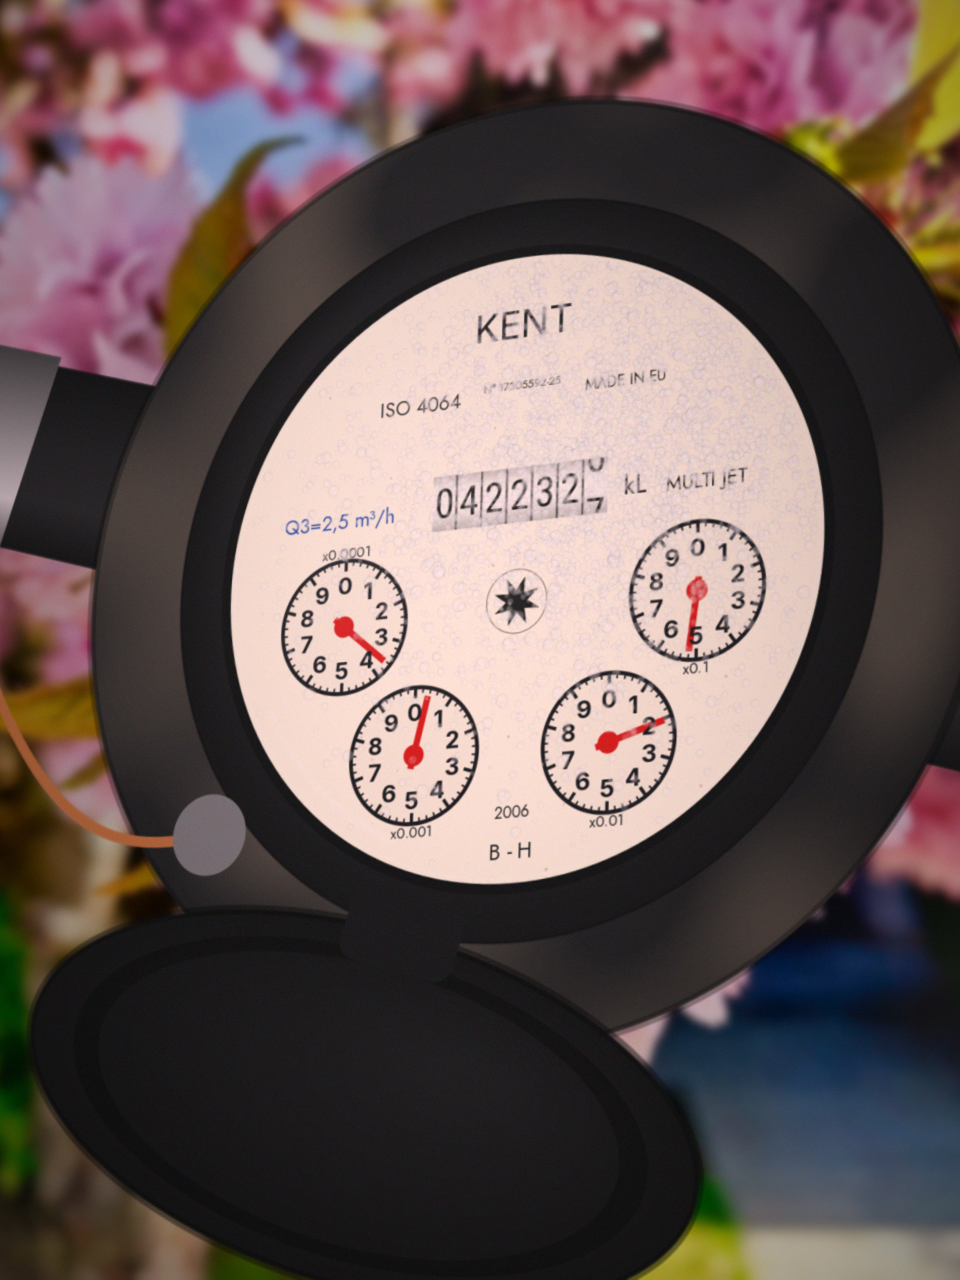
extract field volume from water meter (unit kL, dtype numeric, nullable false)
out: 422326.5203 kL
